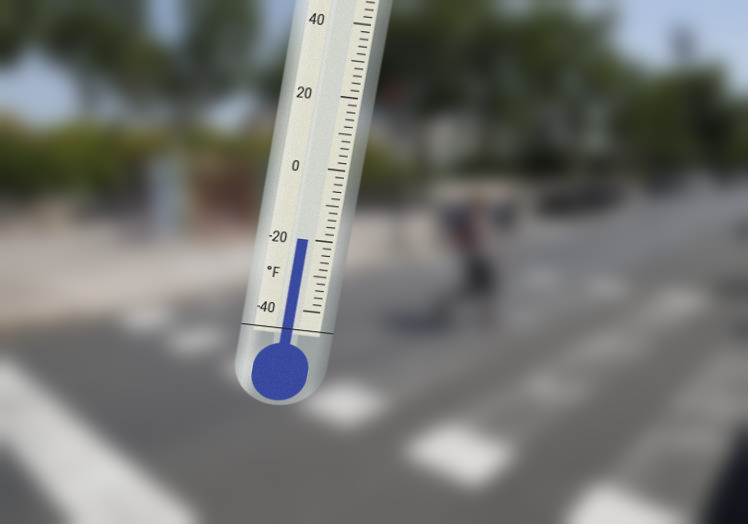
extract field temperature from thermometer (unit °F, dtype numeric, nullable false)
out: -20 °F
